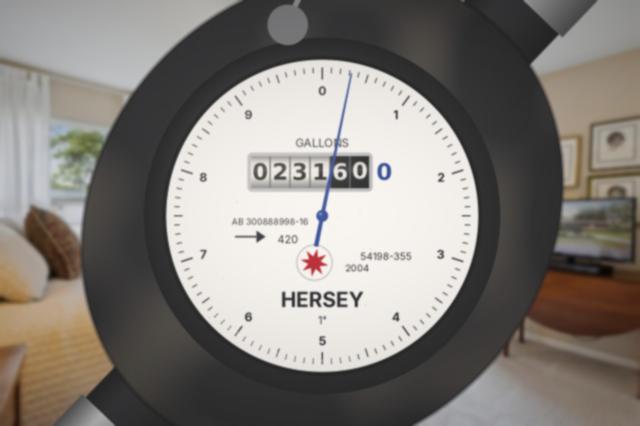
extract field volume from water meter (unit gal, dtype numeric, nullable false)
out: 231600.3 gal
